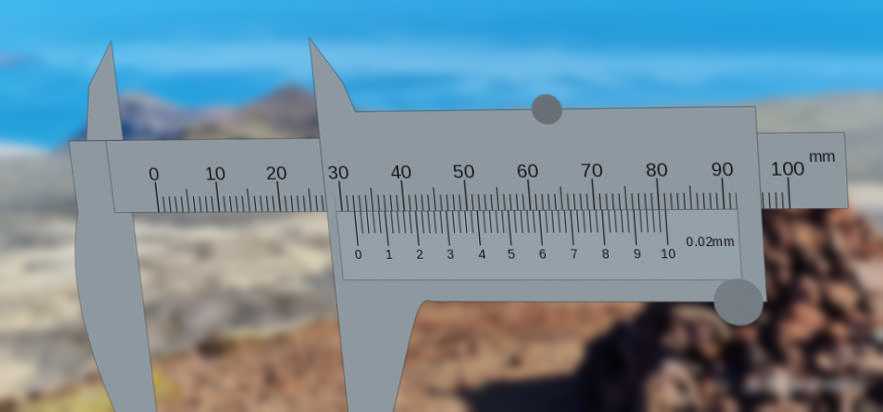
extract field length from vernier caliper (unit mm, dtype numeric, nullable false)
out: 32.0 mm
